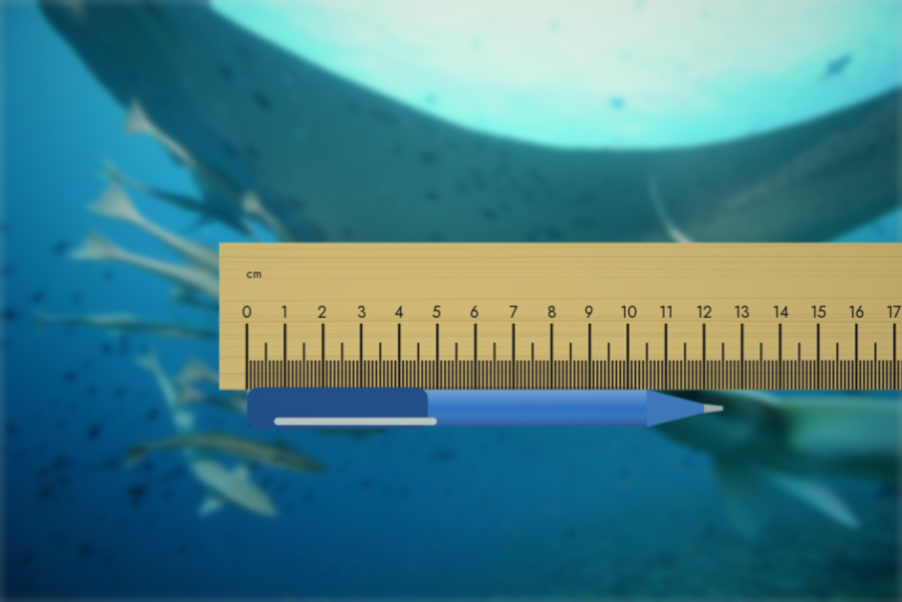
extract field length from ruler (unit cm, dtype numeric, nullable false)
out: 12.5 cm
